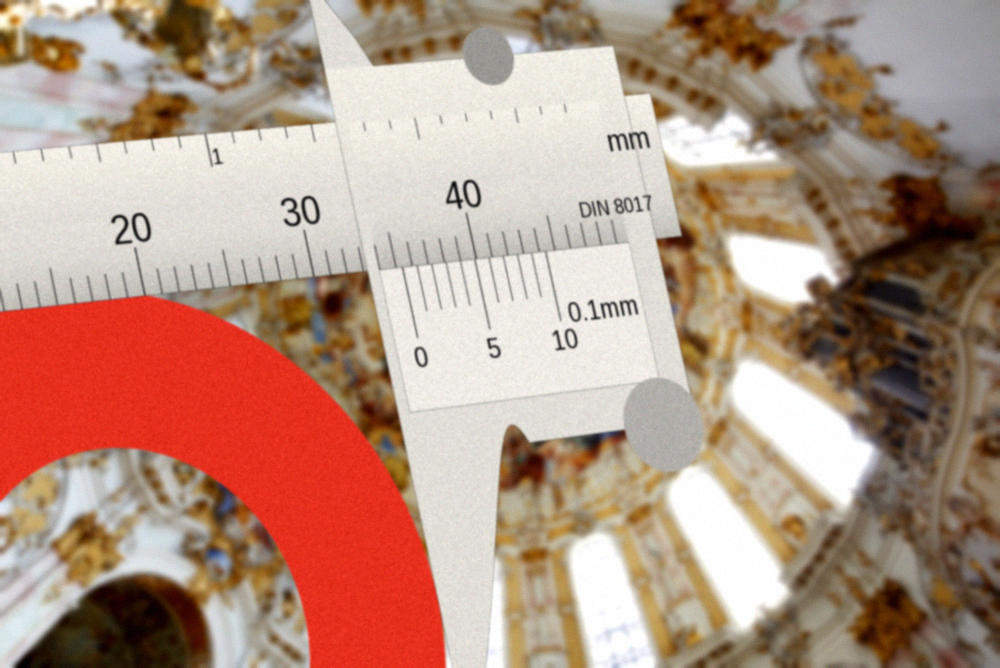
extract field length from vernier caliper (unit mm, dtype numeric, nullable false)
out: 35.4 mm
